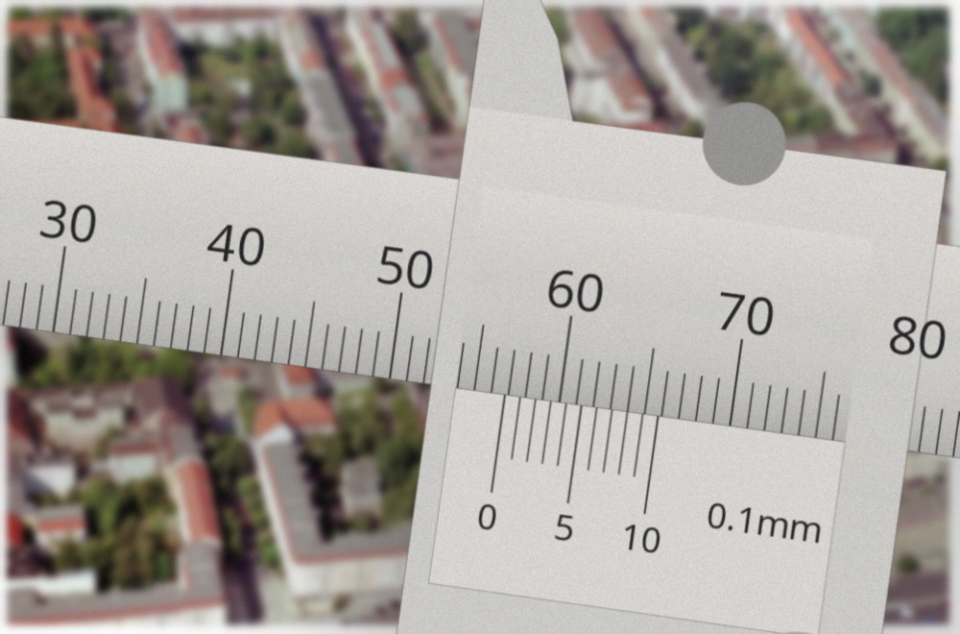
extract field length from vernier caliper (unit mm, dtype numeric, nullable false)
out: 56.8 mm
